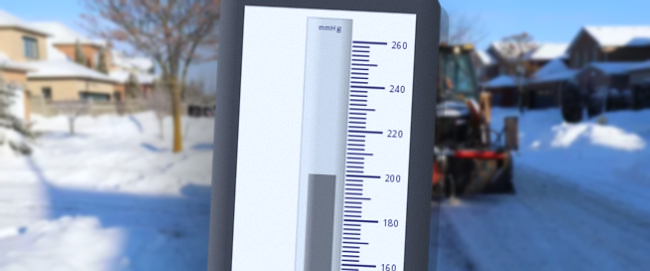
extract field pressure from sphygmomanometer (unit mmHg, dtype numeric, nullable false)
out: 200 mmHg
